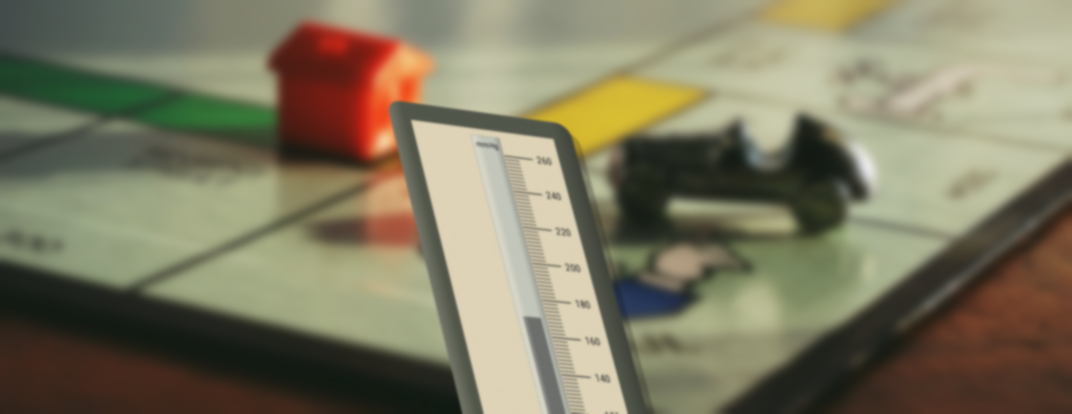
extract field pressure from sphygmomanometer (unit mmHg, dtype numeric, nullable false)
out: 170 mmHg
